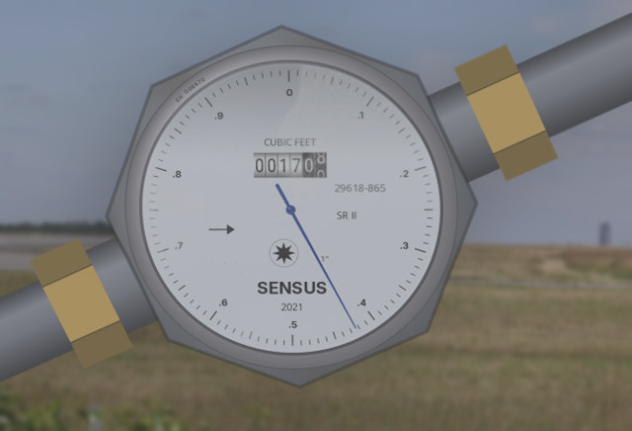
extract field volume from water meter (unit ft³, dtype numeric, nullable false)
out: 1708.42 ft³
